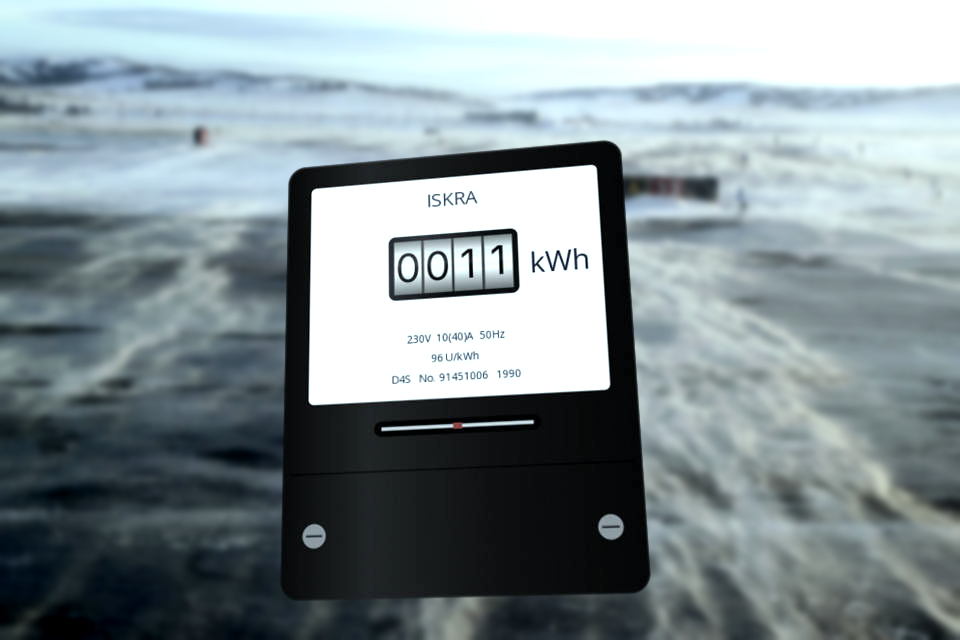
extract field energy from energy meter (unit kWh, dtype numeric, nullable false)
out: 11 kWh
